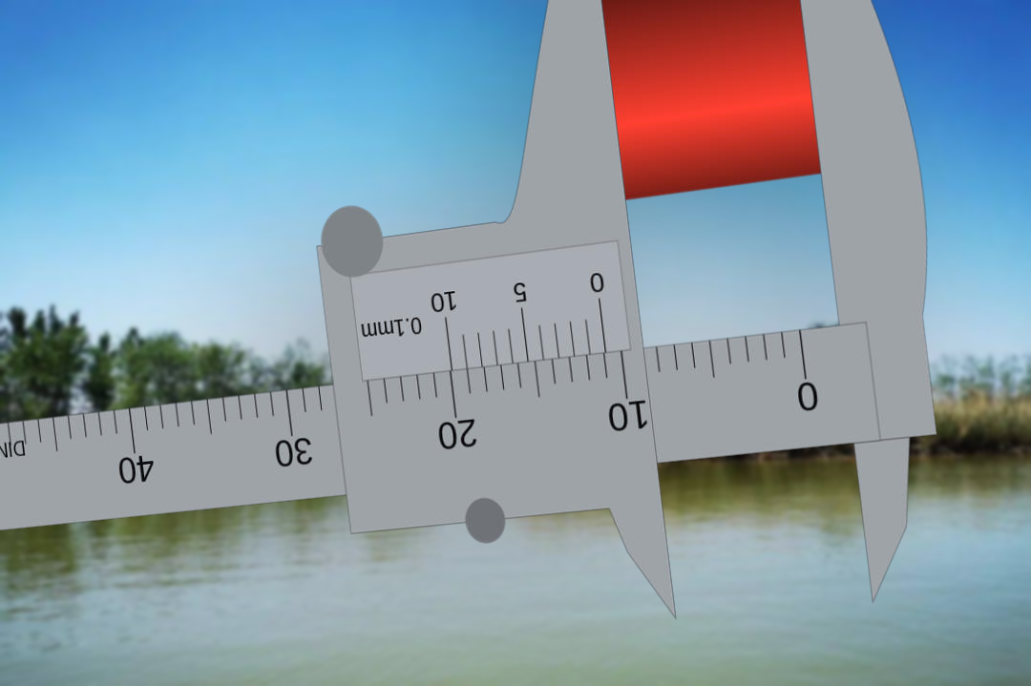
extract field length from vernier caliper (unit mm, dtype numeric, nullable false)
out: 10.9 mm
